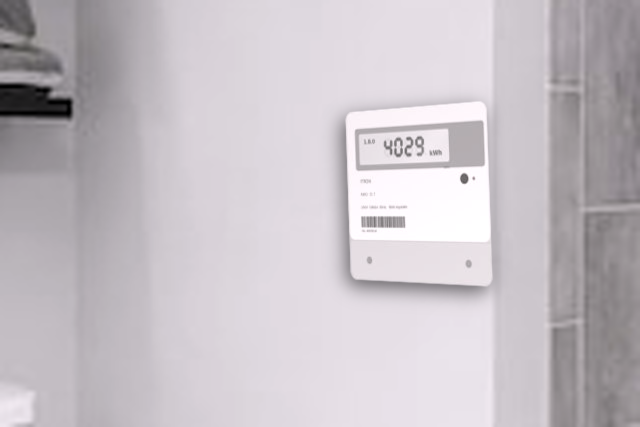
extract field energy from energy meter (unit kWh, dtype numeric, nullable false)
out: 4029 kWh
